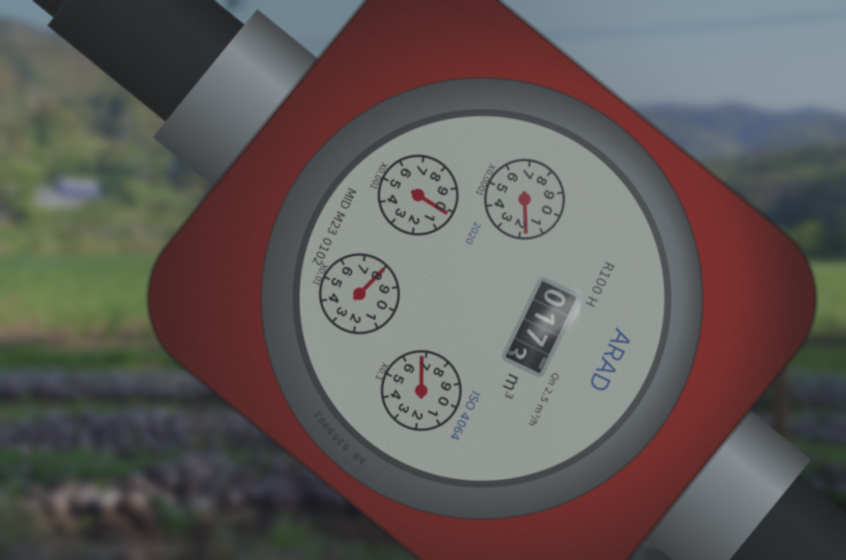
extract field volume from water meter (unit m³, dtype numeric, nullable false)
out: 172.6801 m³
